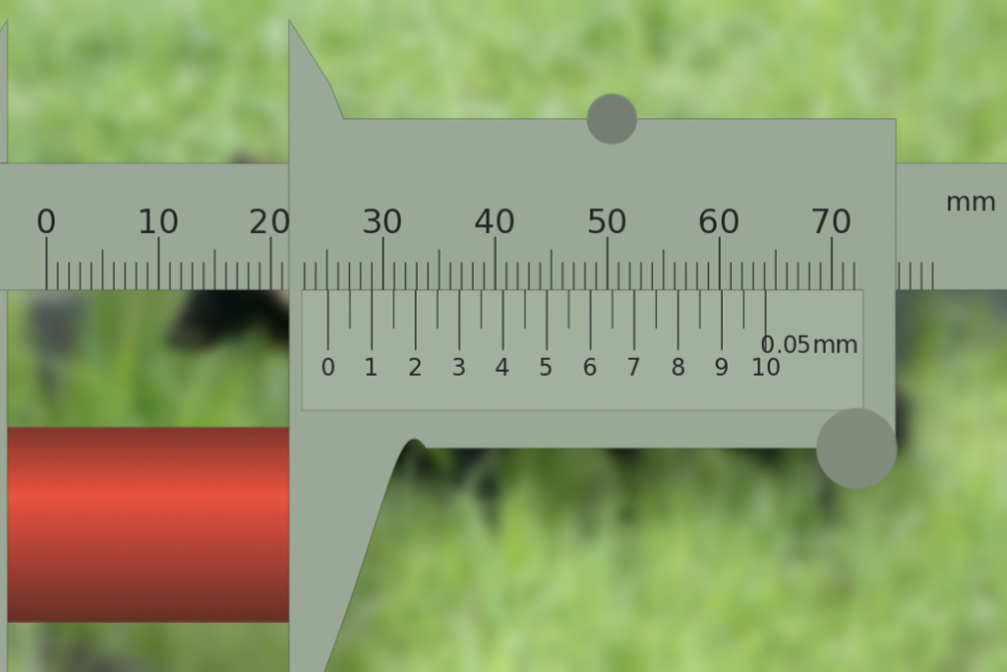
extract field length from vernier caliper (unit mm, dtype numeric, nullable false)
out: 25.1 mm
